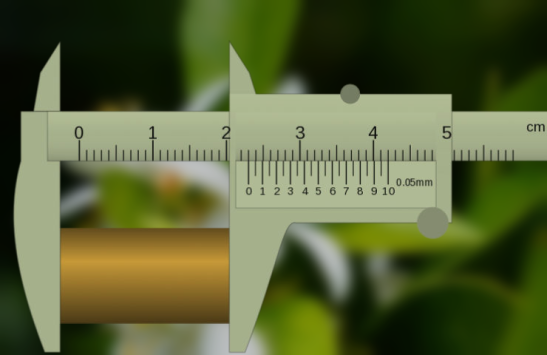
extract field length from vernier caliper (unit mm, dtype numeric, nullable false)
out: 23.0 mm
